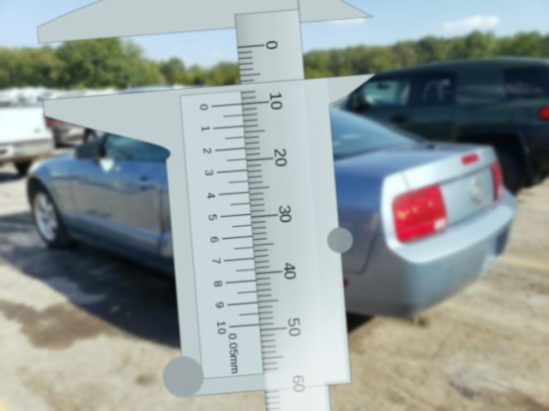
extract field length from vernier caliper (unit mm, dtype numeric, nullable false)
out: 10.0 mm
